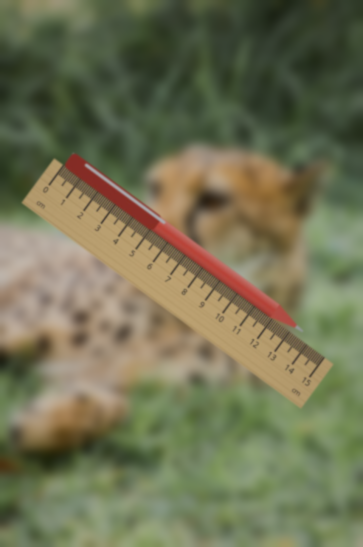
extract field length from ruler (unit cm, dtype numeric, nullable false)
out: 13.5 cm
